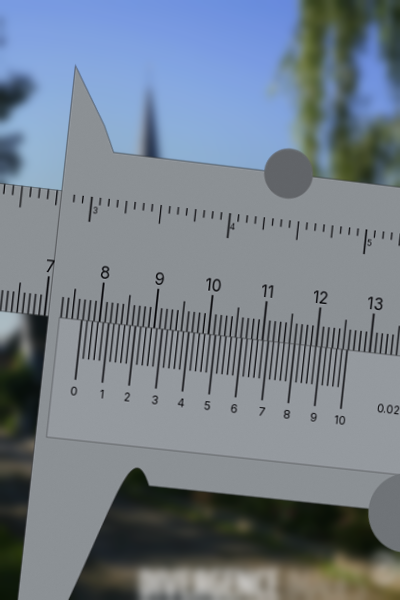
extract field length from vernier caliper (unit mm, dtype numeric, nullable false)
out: 76.8 mm
